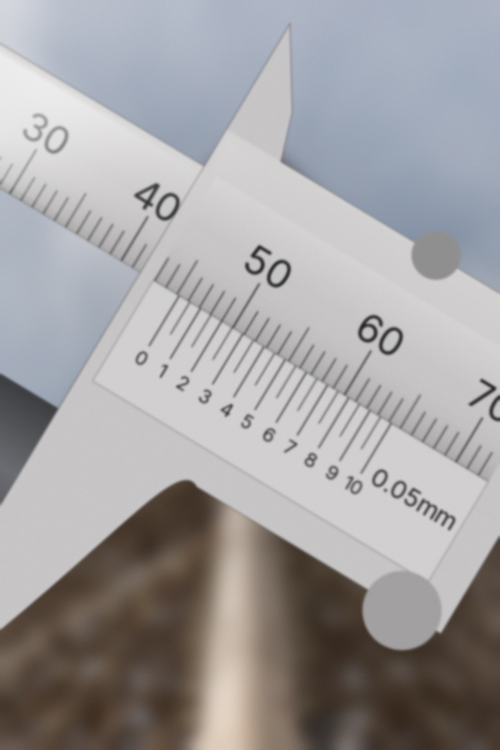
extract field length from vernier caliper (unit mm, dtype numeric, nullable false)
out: 45.2 mm
